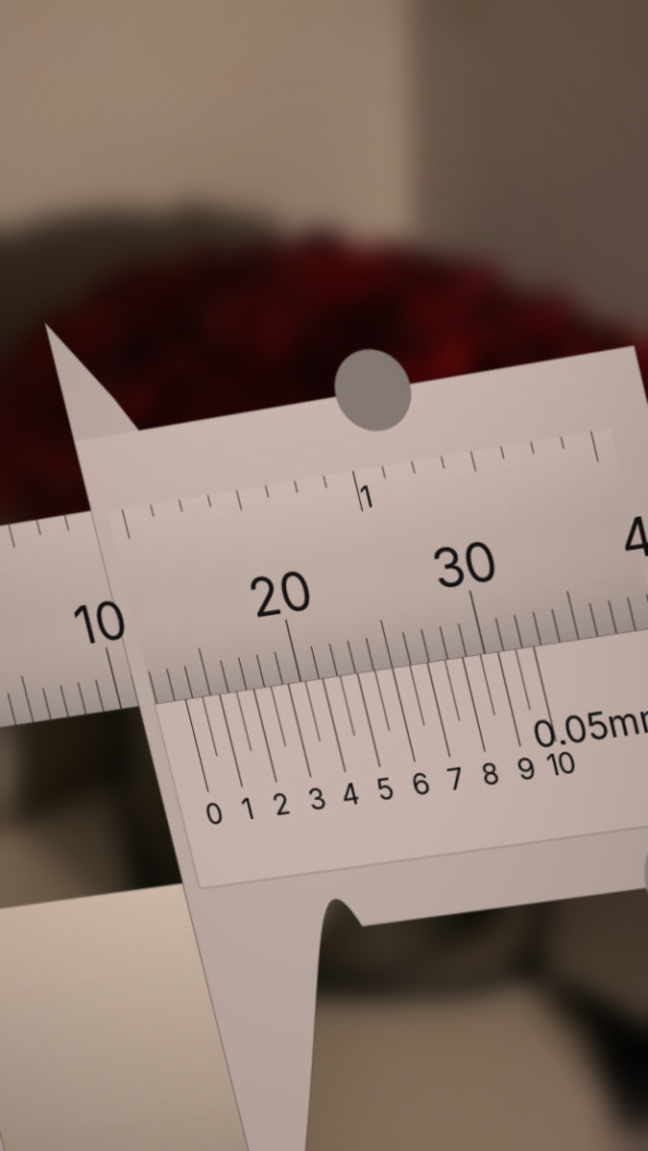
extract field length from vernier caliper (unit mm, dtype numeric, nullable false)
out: 13.6 mm
